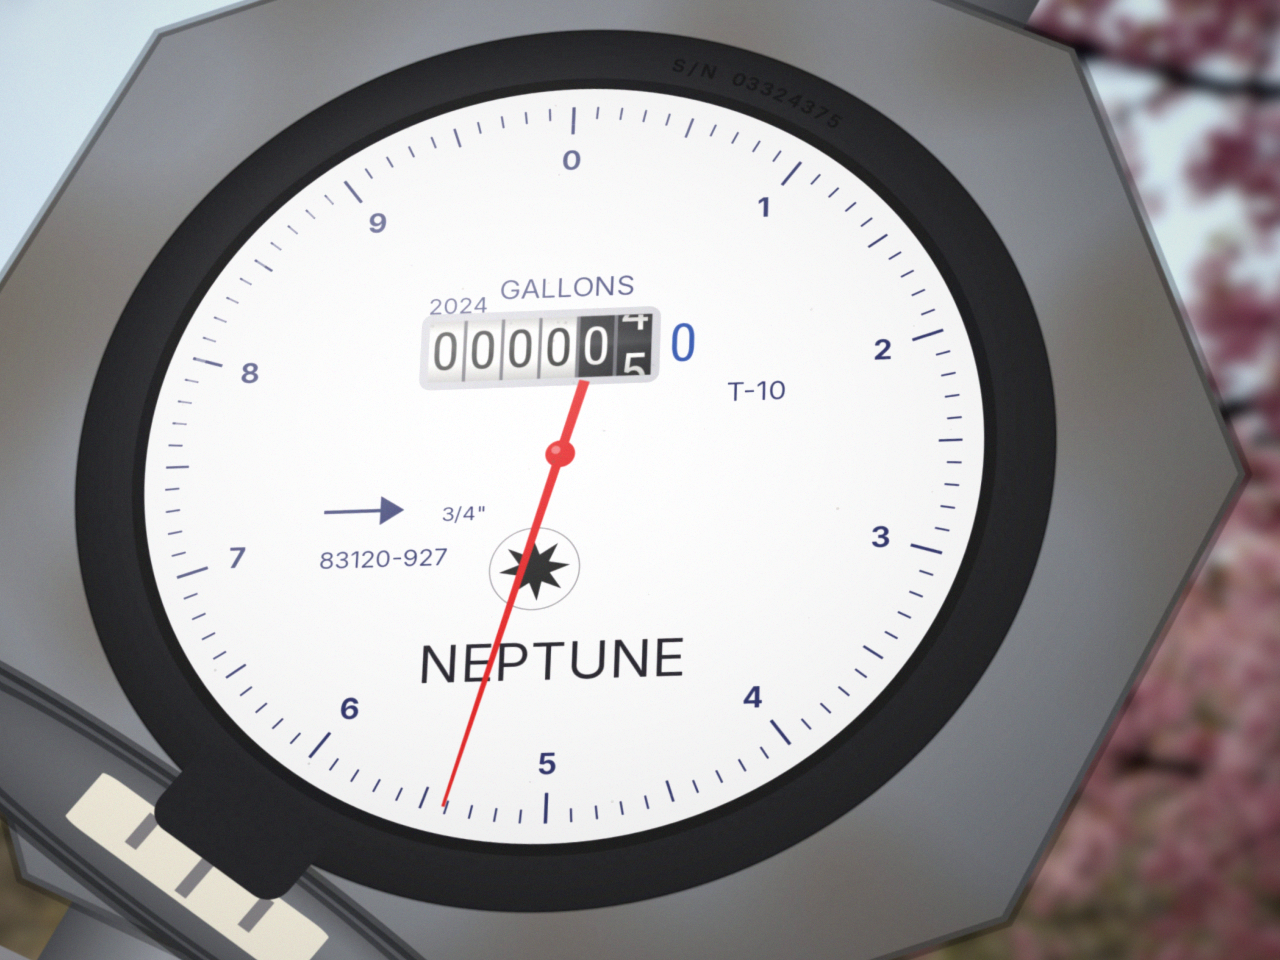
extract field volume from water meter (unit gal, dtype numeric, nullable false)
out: 45.4 gal
